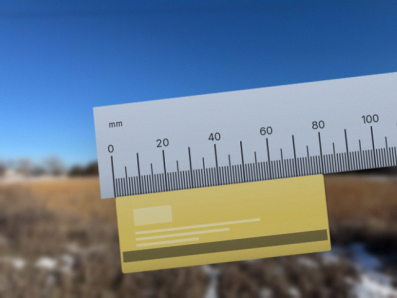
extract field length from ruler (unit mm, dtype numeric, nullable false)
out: 80 mm
